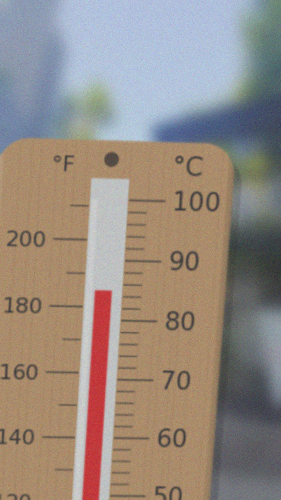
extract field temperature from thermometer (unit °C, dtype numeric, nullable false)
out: 85 °C
